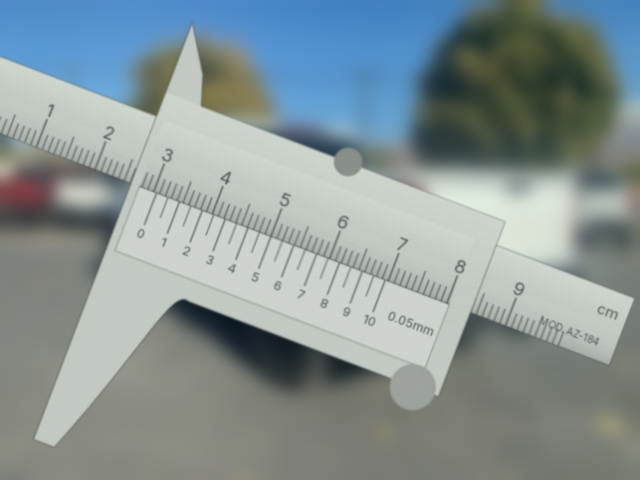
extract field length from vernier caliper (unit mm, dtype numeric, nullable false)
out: 30.5 mm
